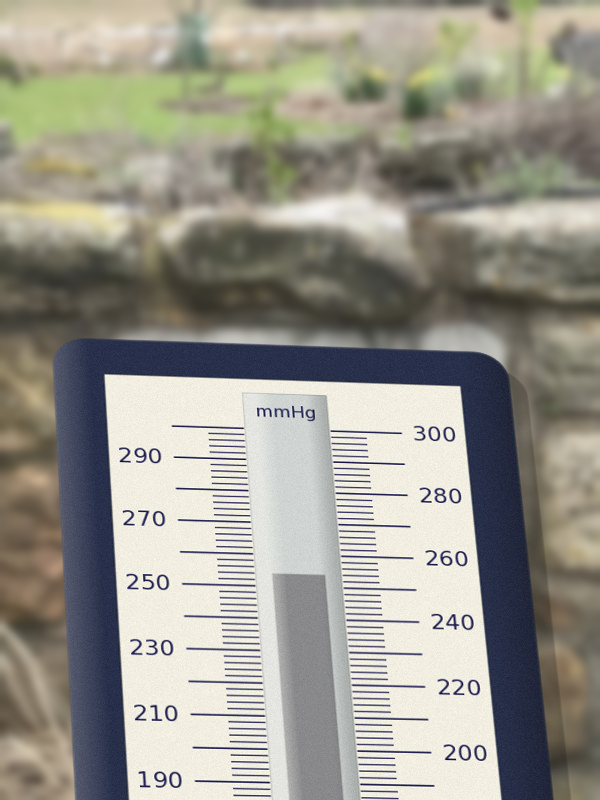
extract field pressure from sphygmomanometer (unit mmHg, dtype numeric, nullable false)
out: 254 mmHg
